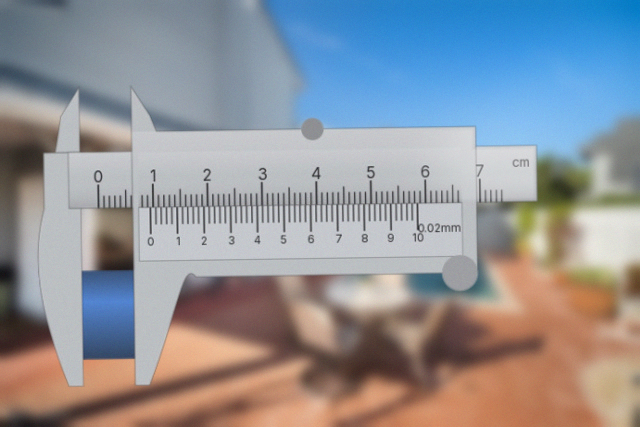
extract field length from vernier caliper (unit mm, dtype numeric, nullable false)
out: 9.5 mm
